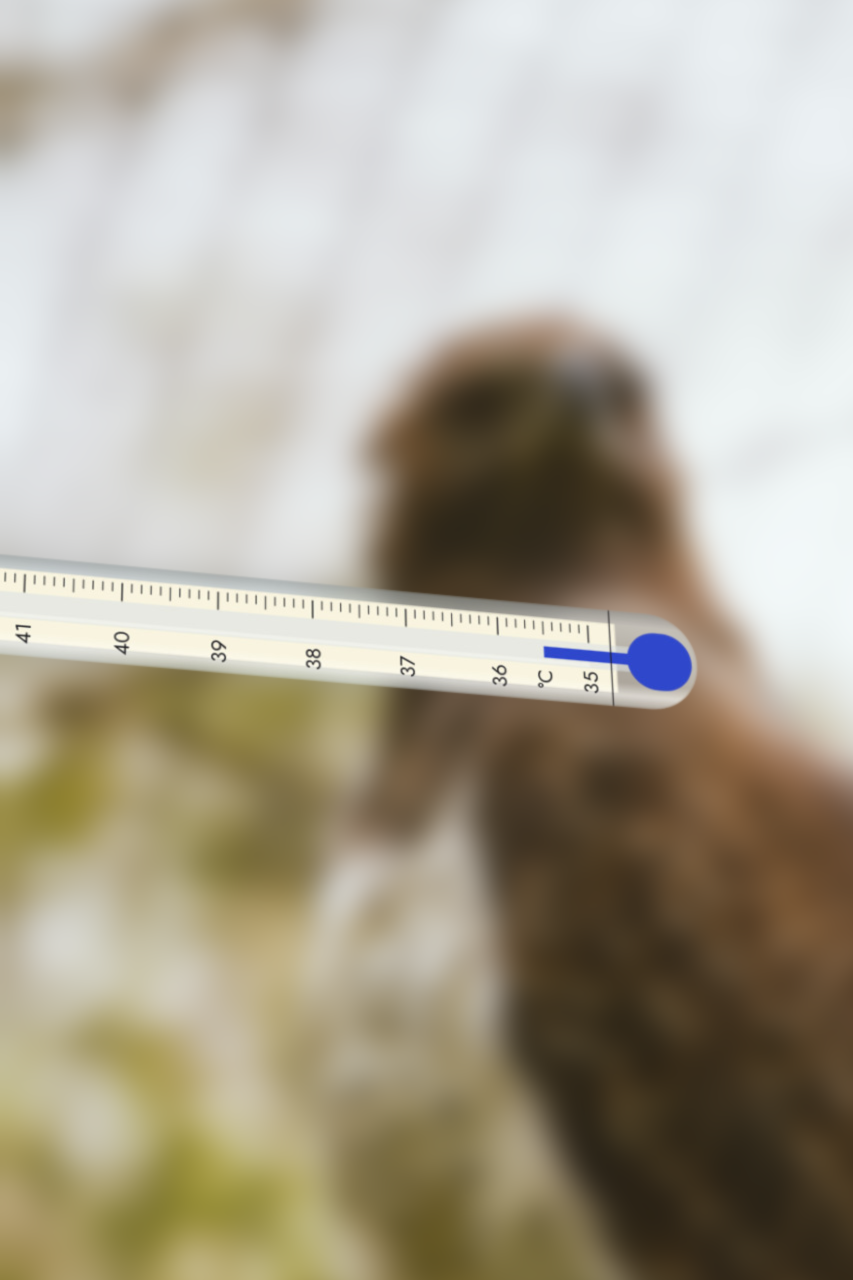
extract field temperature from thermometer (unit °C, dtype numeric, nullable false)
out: 35.5 °C
